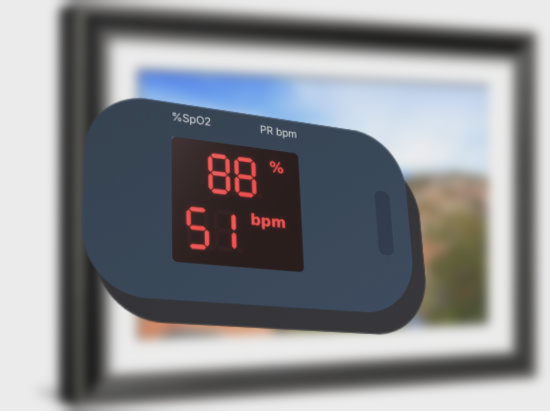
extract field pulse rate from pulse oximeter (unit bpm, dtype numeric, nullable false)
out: 51 bpm
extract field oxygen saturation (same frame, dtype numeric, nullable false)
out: 88 %
